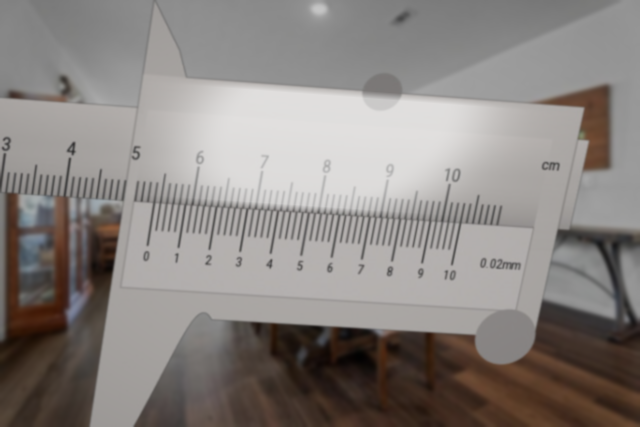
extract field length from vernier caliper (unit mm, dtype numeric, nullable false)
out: 54.0 mm
